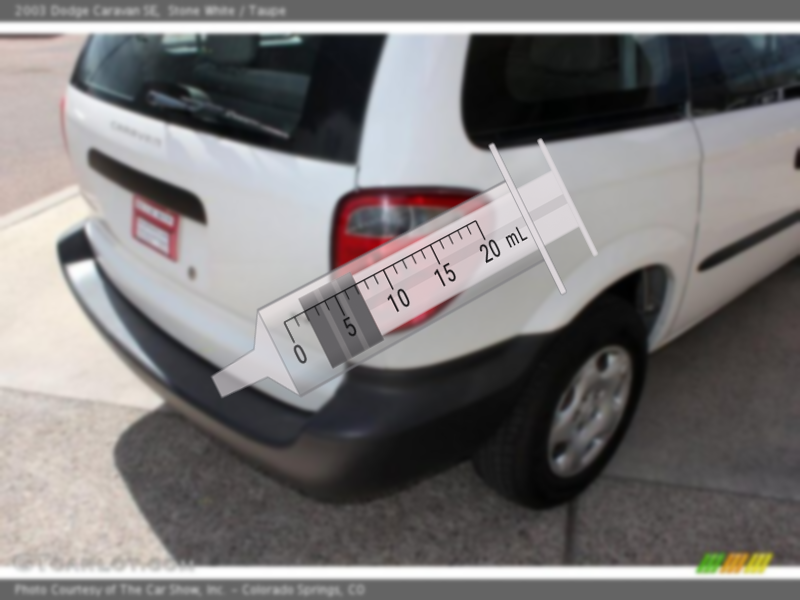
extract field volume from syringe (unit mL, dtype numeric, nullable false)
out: 2 mL
